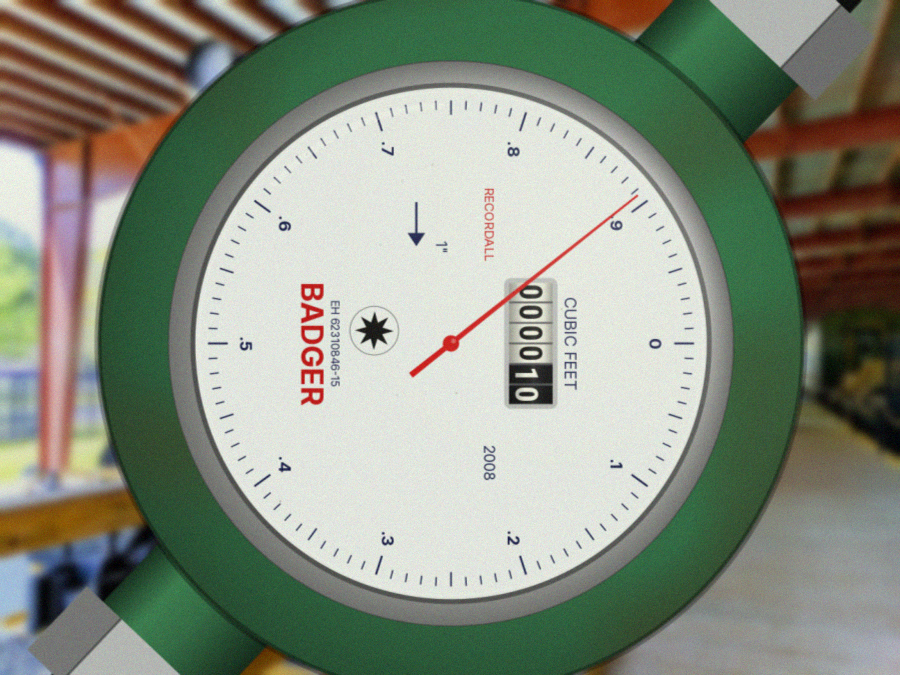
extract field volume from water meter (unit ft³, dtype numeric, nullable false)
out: 9.89 ft³
